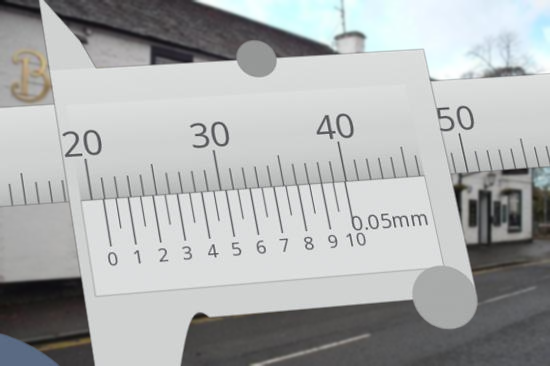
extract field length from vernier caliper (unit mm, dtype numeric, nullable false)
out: 20.9 mm
